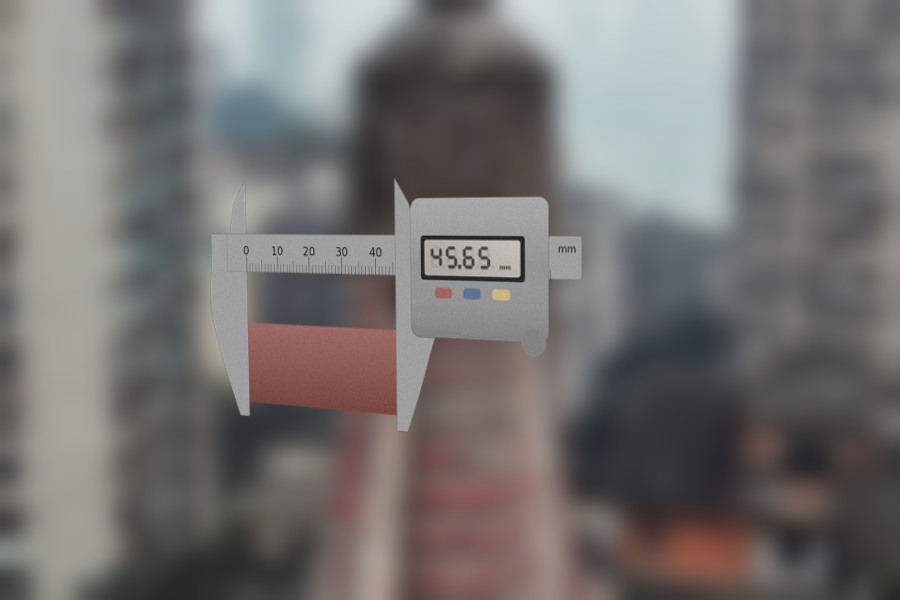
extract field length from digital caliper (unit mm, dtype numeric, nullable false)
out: 45.65 mm
